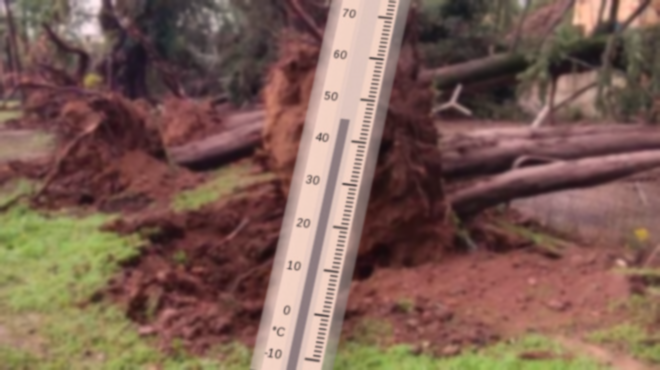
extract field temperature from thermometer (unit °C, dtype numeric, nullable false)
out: 45 °C
